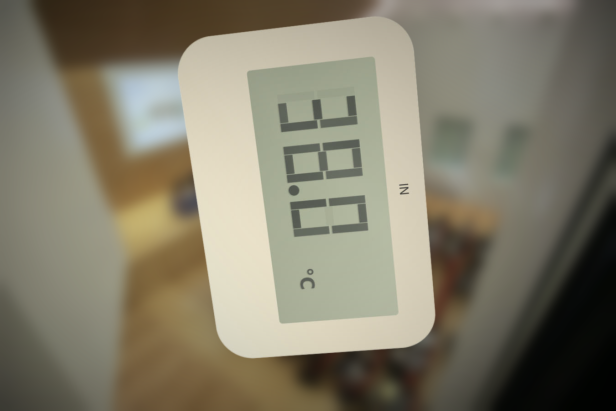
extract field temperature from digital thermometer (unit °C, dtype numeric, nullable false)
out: 38.0 °C
